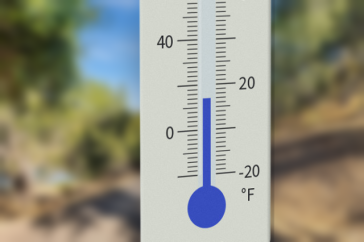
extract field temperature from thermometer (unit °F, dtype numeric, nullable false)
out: 14 °F
